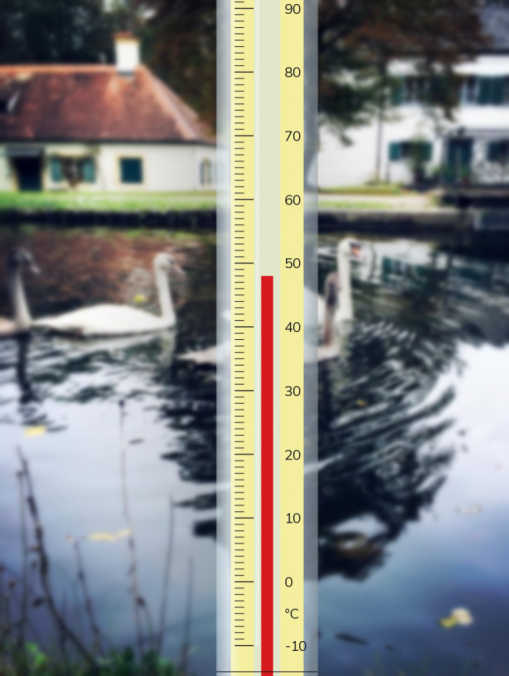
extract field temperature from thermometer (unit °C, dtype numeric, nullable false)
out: 48 °C
